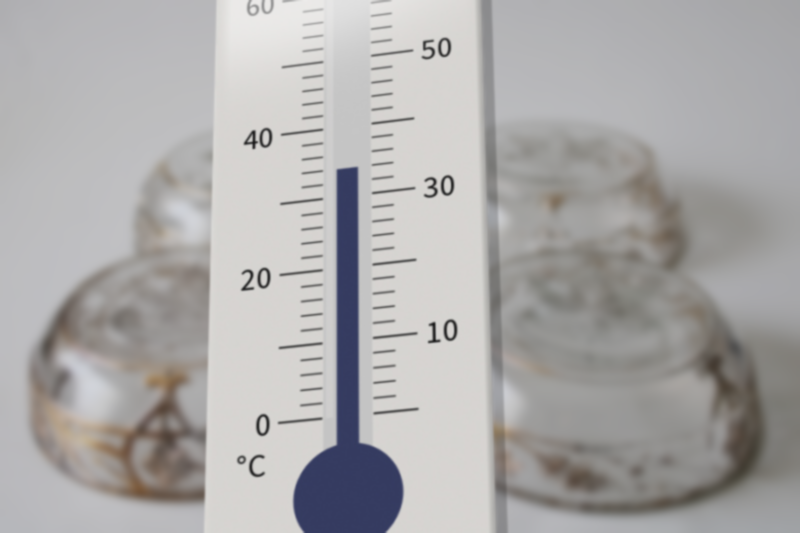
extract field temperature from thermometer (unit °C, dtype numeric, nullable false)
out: 34 °C
